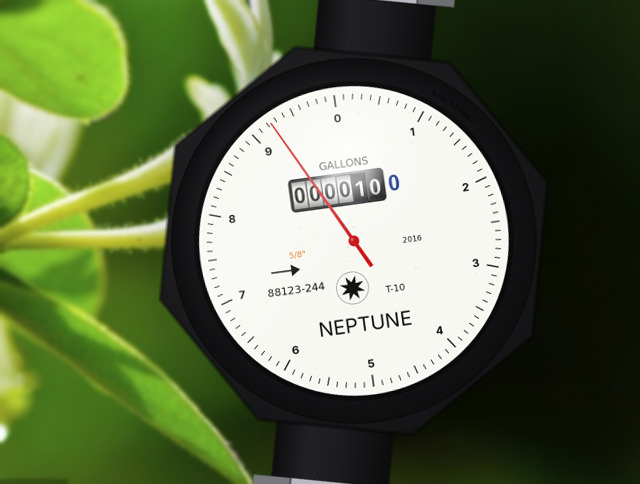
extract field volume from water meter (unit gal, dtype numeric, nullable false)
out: 99.2 gal
